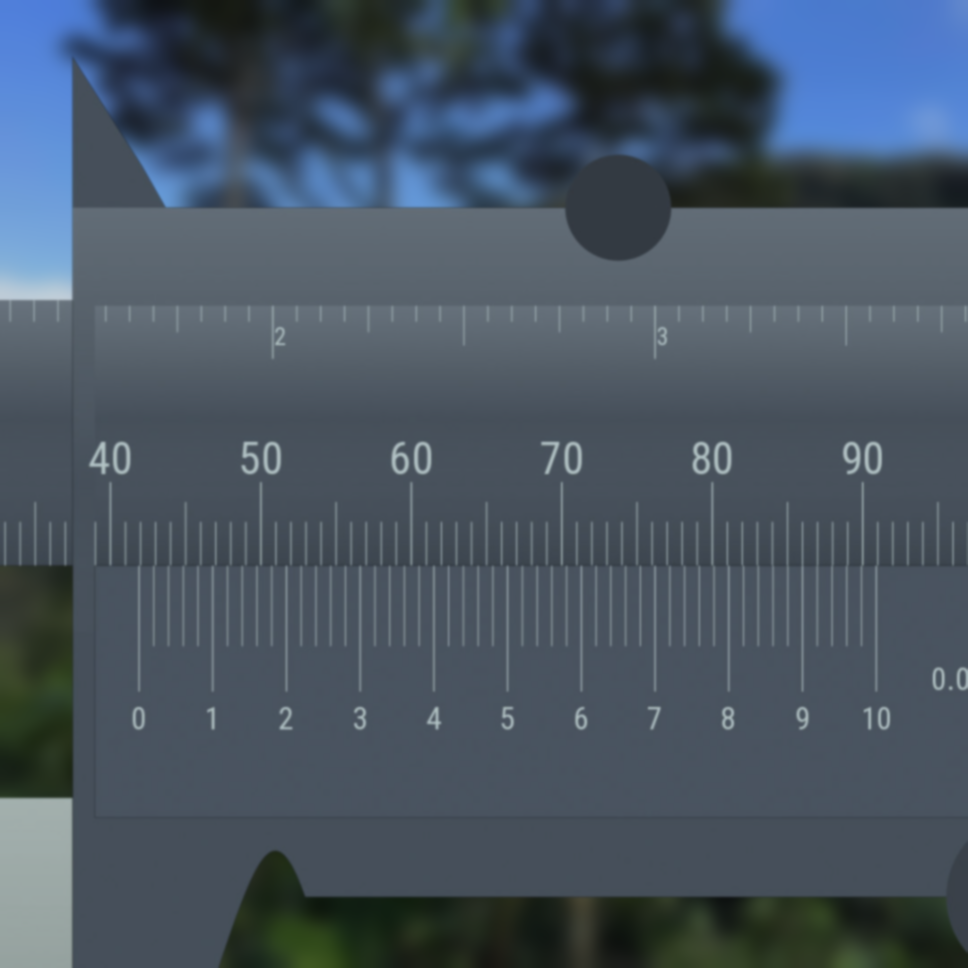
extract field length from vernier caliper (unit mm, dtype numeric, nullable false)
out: 41.9 mm
